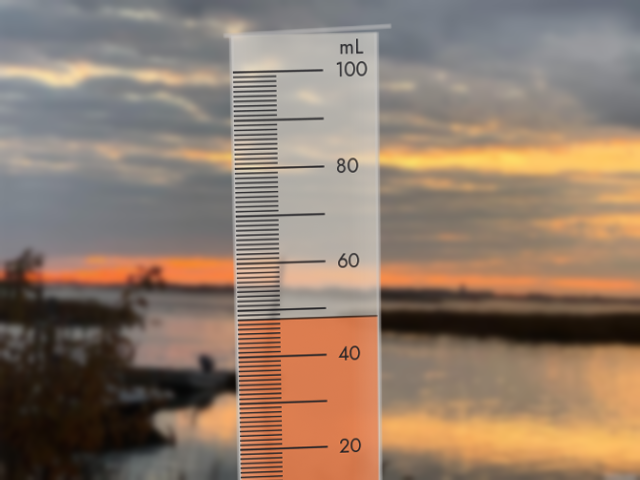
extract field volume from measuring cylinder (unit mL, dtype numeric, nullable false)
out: 48 mL
